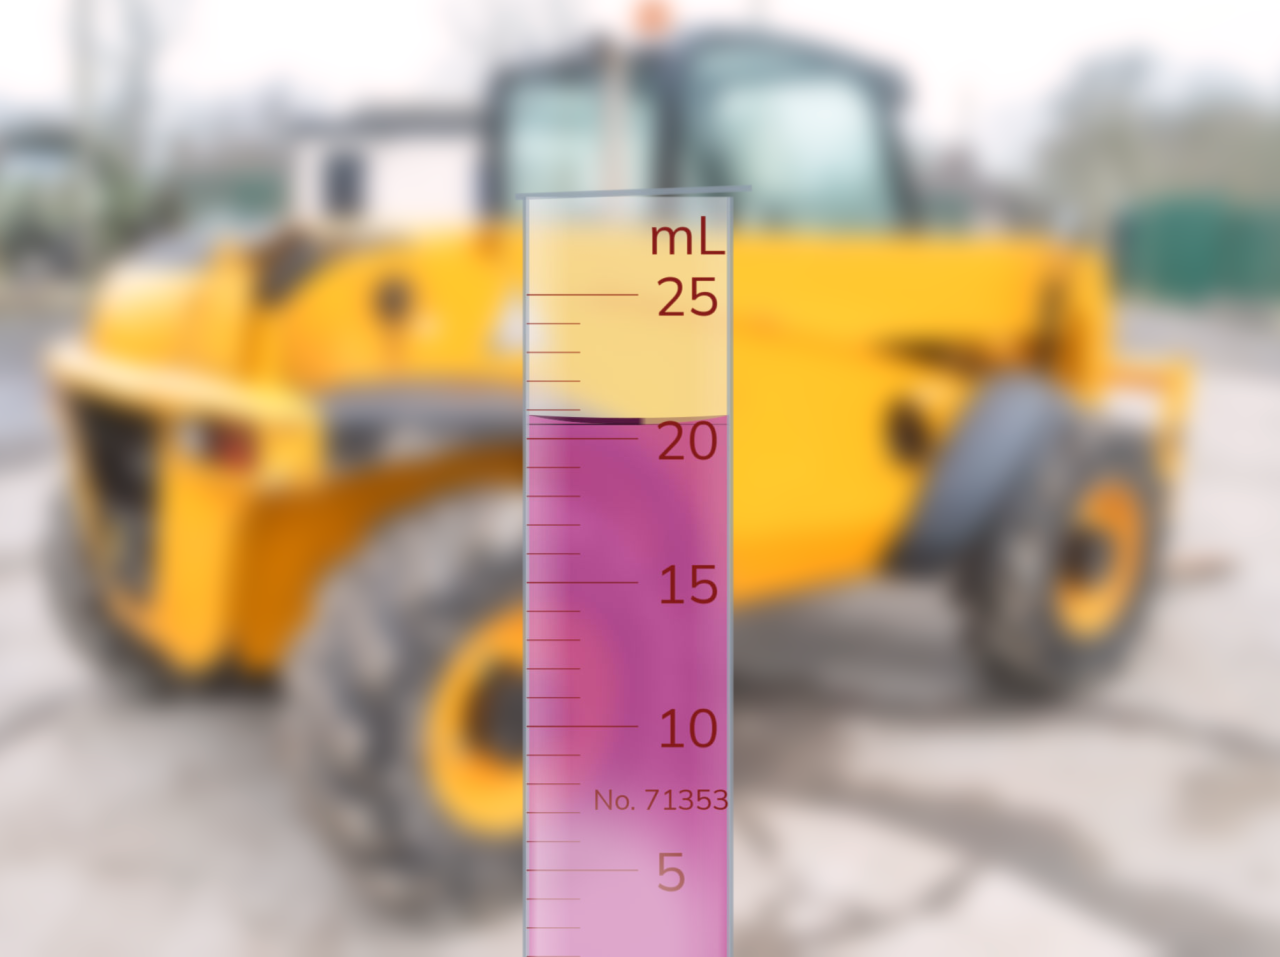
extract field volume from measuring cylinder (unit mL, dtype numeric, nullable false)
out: 20.5 mL
